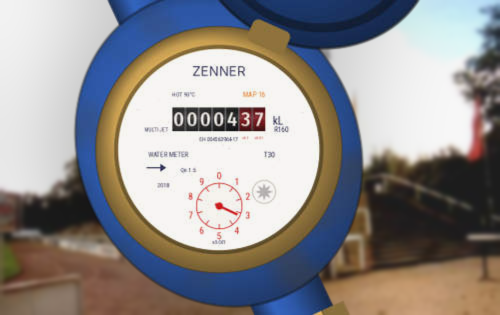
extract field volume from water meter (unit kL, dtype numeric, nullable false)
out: 4.373 kL
